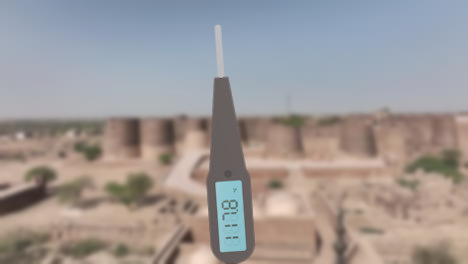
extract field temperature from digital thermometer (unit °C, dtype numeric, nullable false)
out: 117.8 °C
